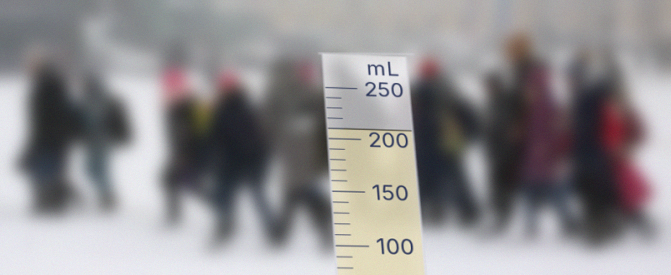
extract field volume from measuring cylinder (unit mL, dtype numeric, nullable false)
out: 210 mL
